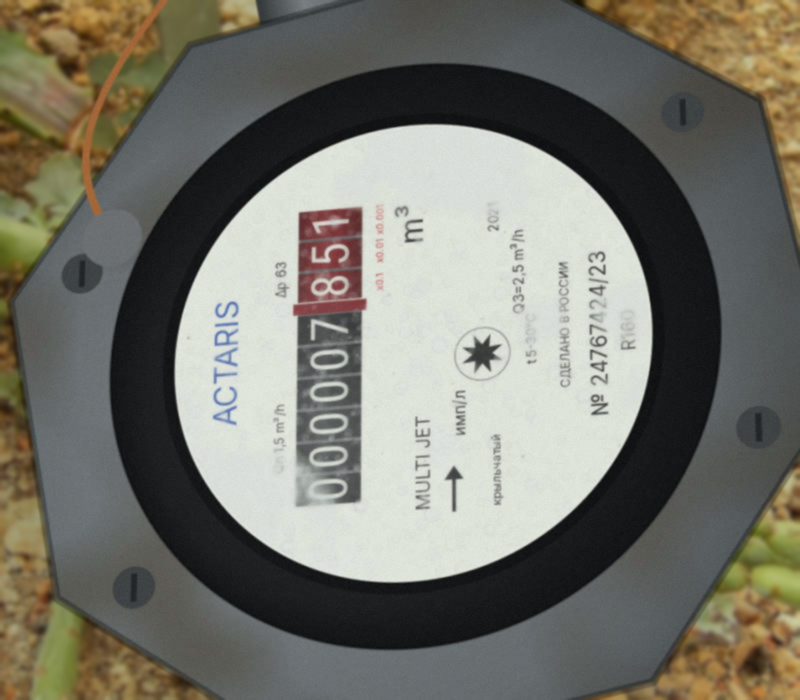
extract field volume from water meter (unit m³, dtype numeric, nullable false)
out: 7.851 m³
